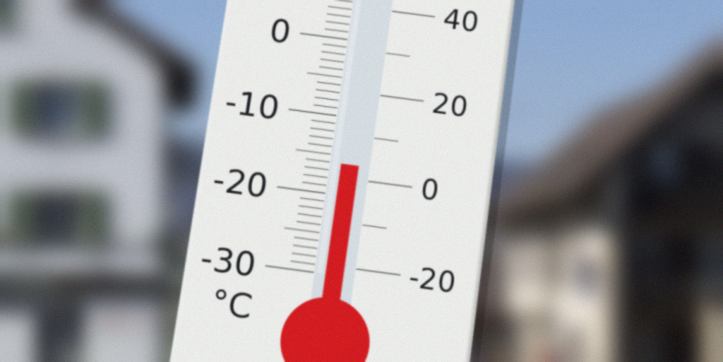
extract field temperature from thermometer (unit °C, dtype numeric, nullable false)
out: -16 °C
